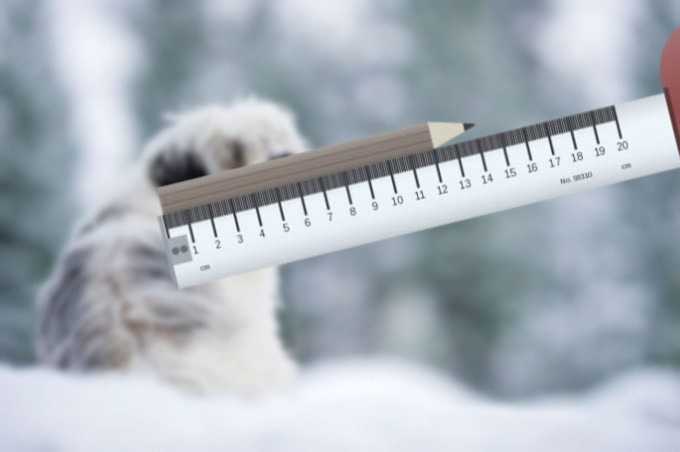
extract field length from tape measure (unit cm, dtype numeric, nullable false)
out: 14 cm
